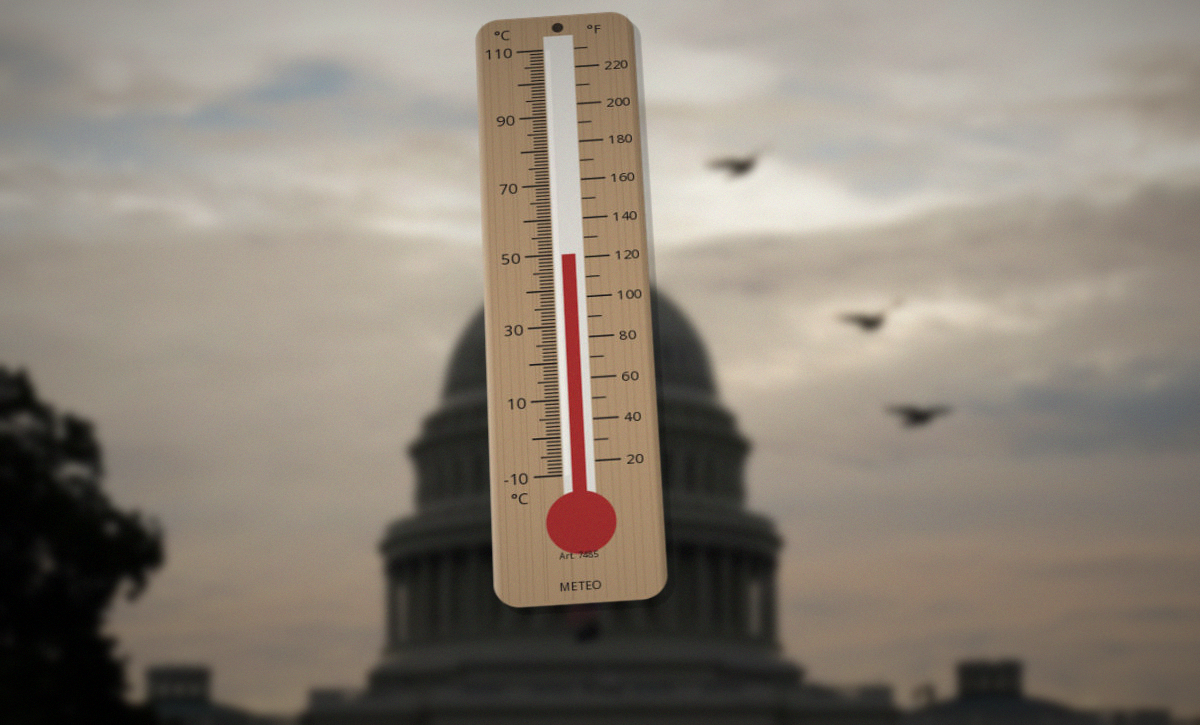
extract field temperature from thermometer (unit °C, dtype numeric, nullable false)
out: 50 °C
